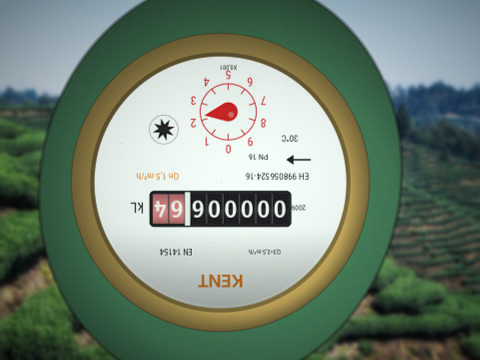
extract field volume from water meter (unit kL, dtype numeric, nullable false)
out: 6.642 kL
